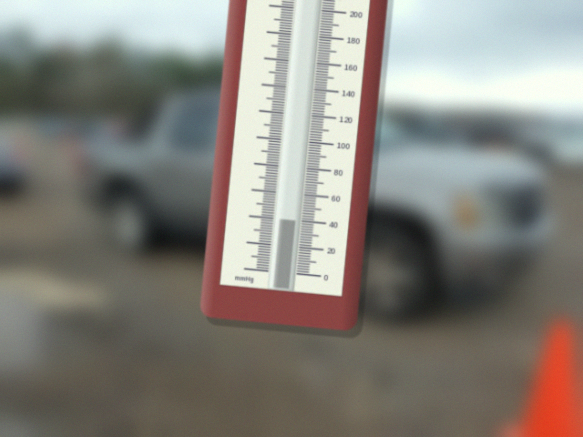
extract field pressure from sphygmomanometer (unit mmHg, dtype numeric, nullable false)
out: 40 mmHg
